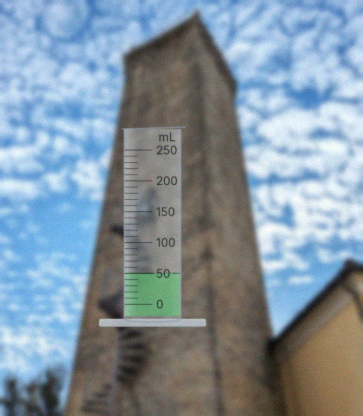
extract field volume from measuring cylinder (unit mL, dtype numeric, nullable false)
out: 50 mL
